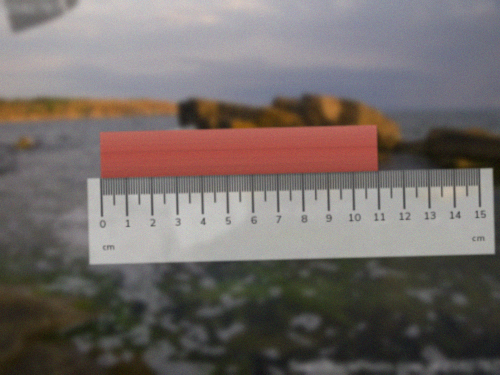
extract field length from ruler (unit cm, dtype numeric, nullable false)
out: 11 cm
